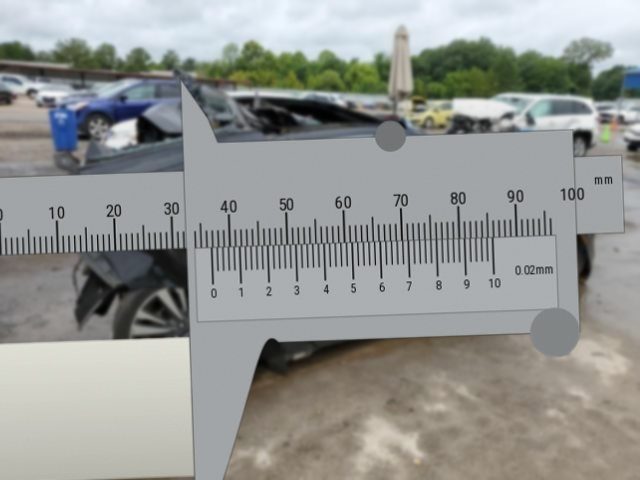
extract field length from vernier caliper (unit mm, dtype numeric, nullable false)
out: 36.8 mm
